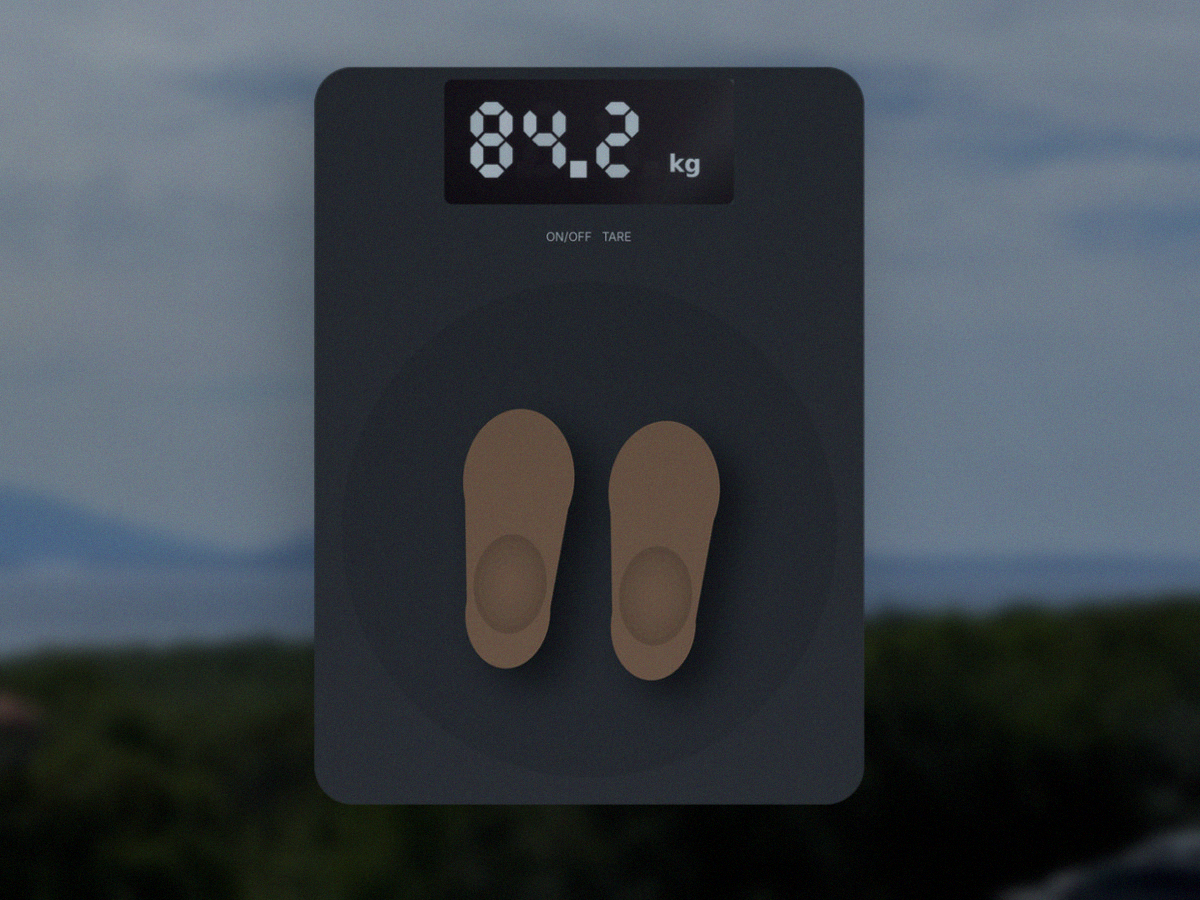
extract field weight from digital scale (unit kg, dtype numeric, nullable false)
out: 84.2 kg
